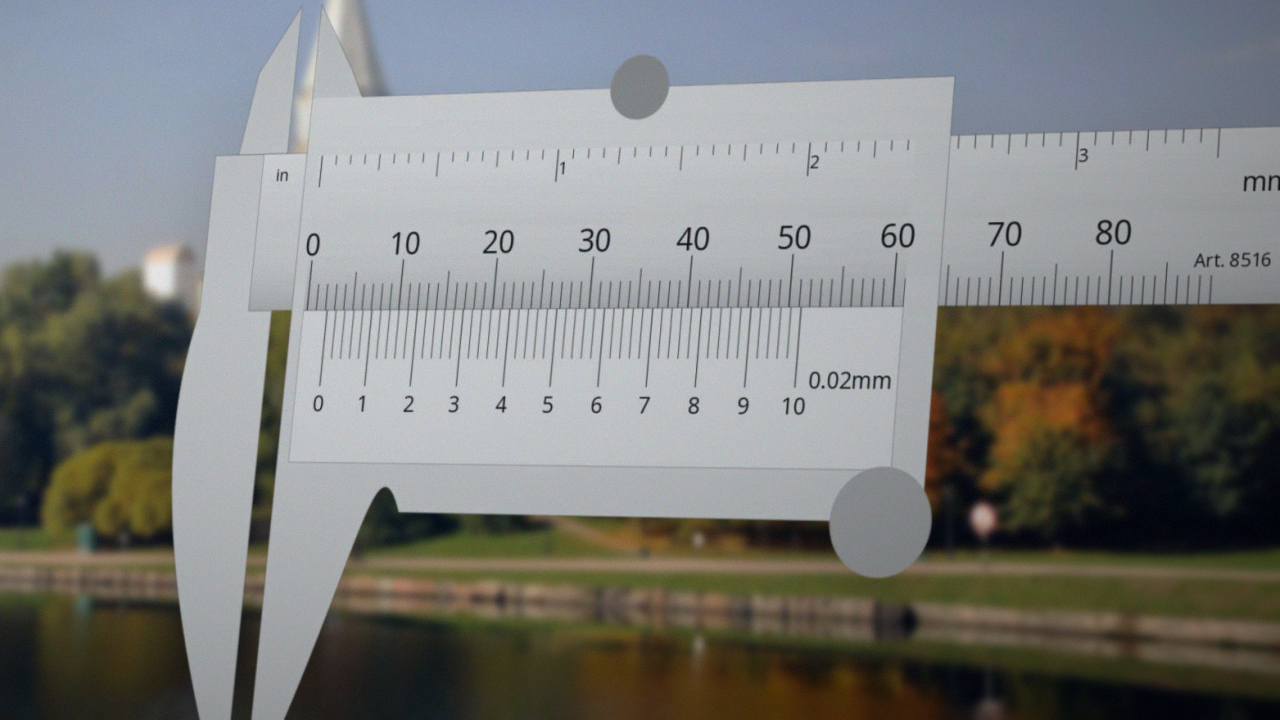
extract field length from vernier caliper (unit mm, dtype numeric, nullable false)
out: 2.2 mm
